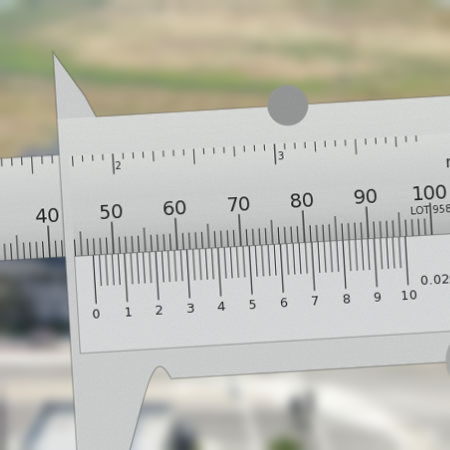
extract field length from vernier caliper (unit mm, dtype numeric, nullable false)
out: 46.8 mm
